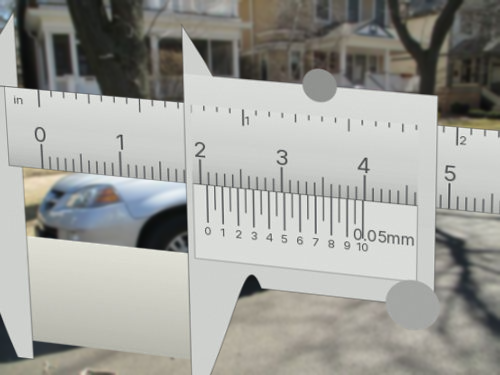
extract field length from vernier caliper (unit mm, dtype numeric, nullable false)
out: 20.8 mm
